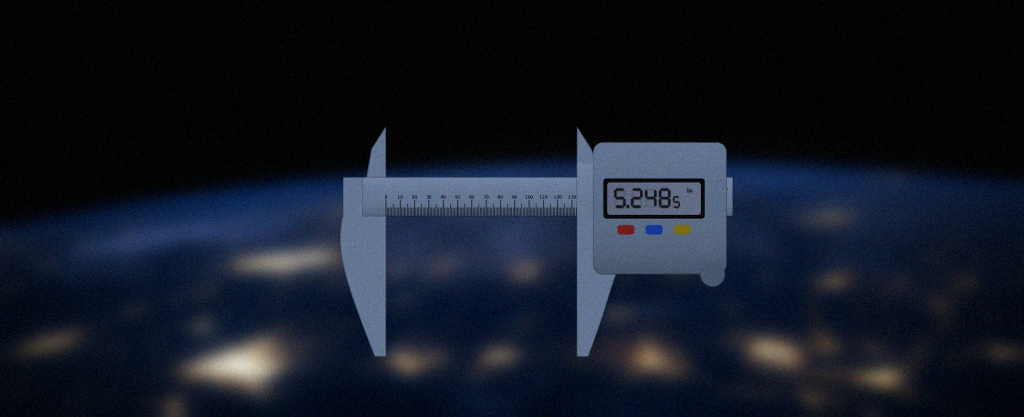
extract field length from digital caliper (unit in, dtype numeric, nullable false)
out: 5.2485 in
